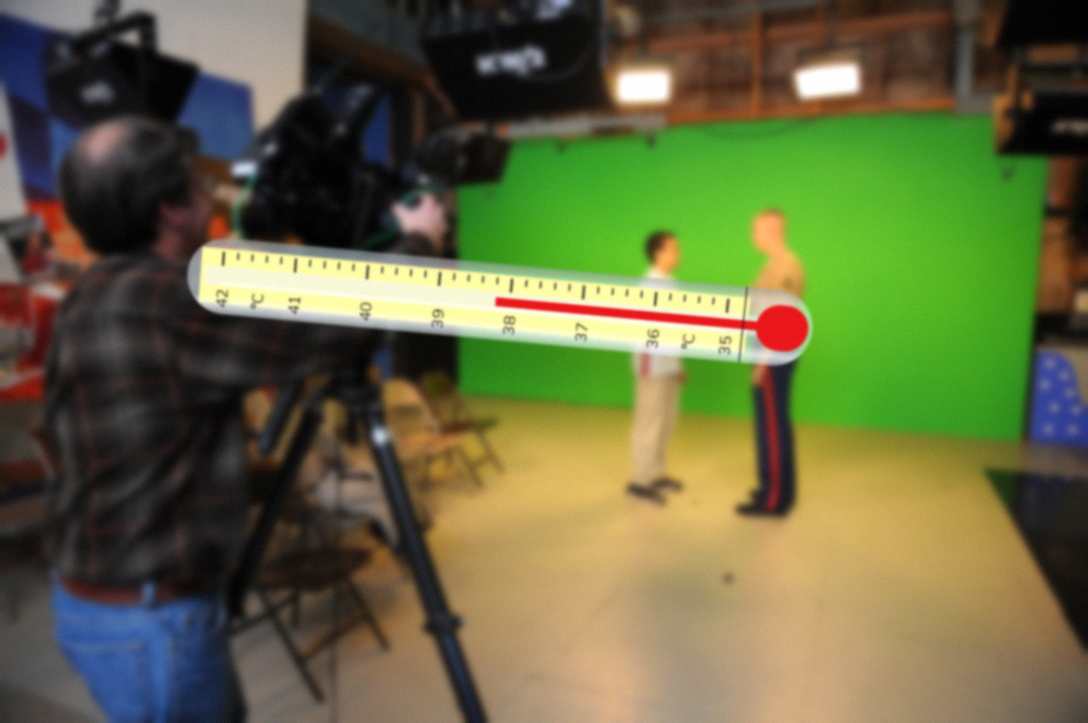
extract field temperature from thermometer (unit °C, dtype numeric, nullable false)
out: 38.2 °C
